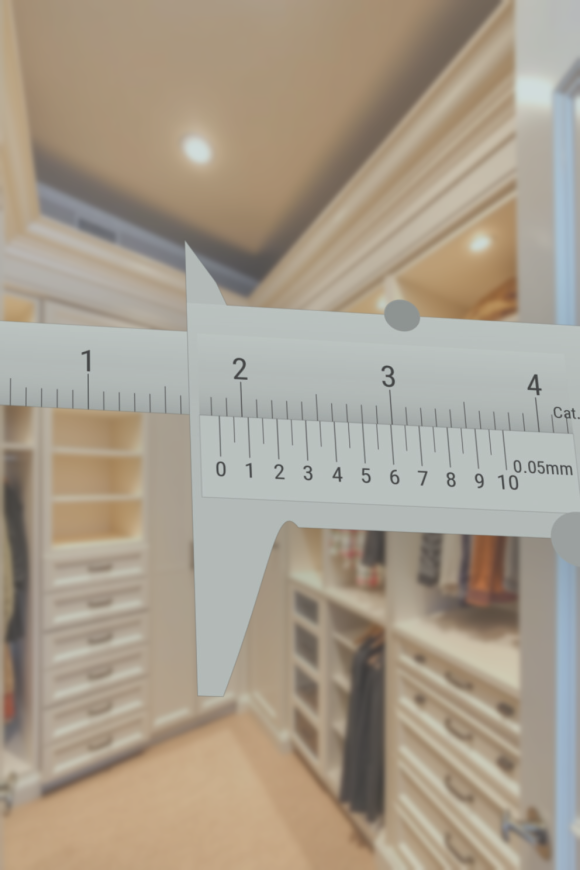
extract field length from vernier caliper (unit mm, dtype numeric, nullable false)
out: 18.5 mm
